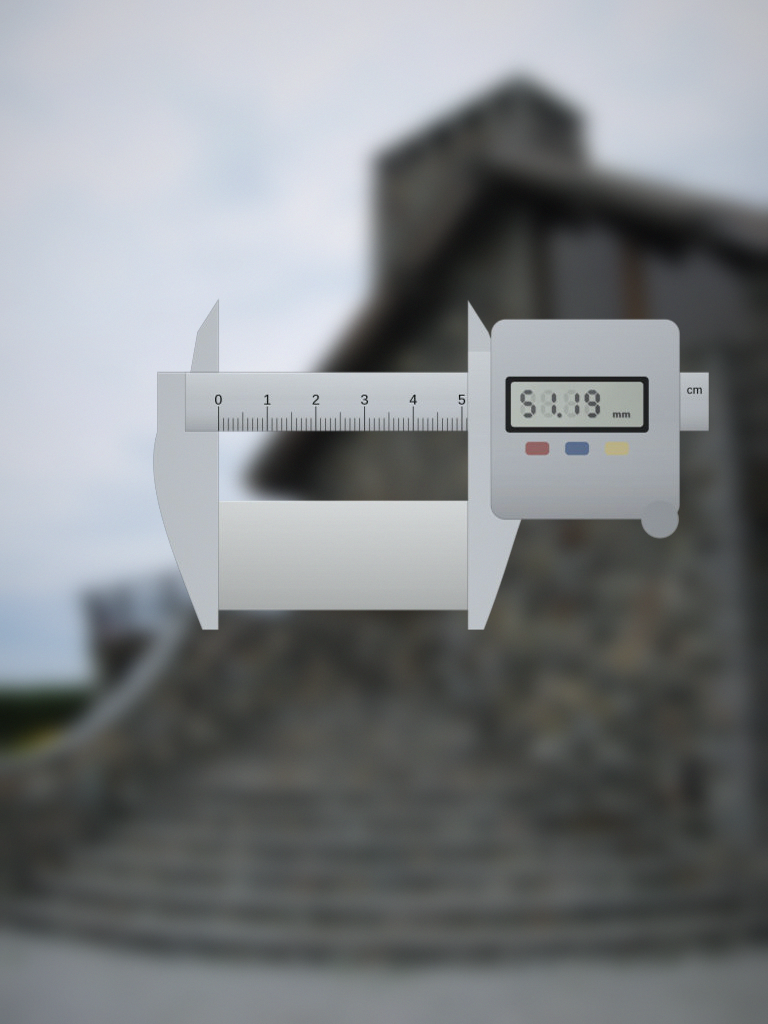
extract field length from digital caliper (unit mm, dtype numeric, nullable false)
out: 51.19 mm
